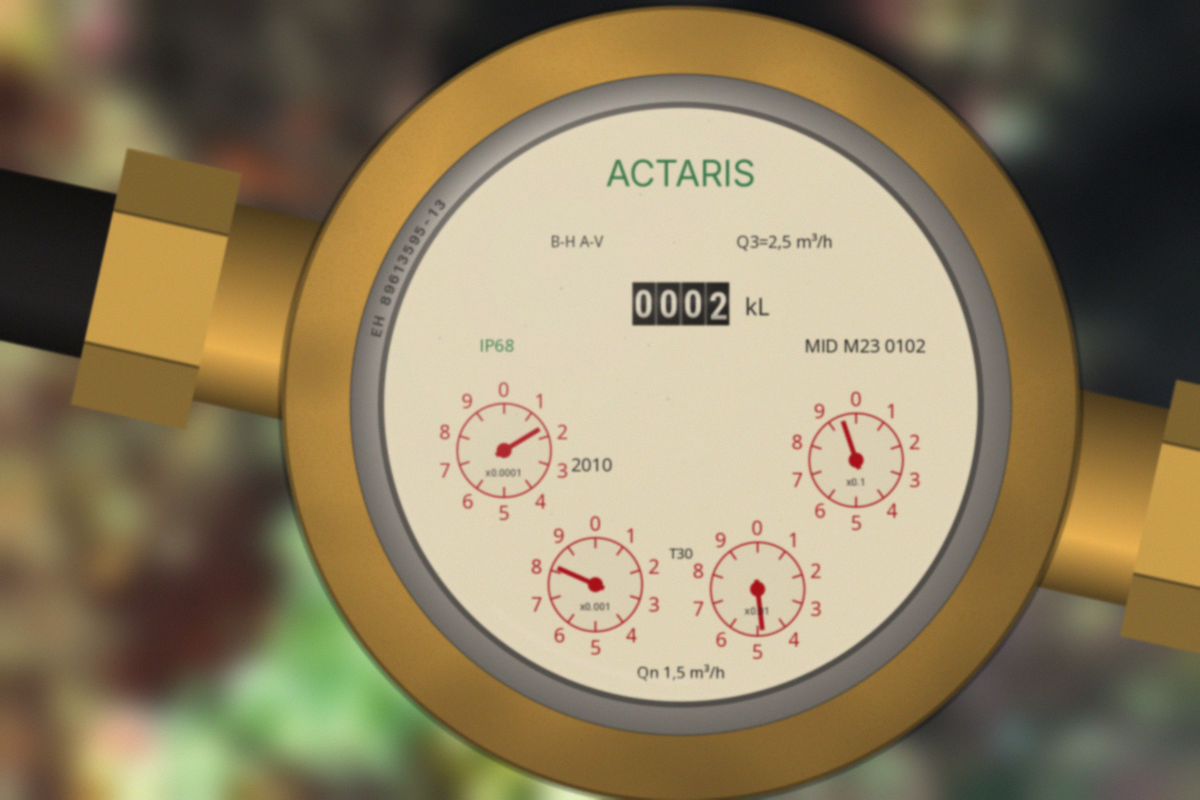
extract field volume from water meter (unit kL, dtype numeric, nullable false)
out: 1.9481 kL
